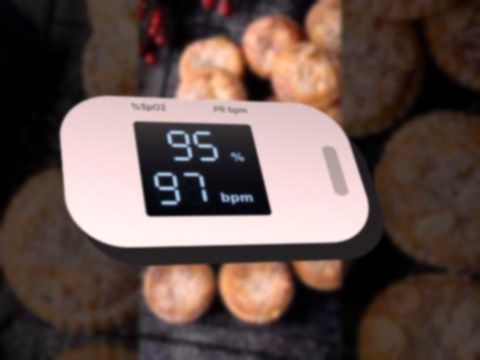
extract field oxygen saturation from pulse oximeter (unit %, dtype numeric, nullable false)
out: 95 %
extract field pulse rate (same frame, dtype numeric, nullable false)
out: 97 bpm
